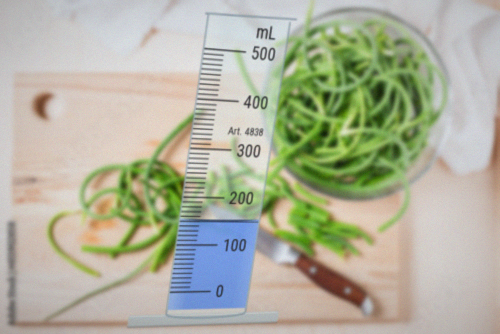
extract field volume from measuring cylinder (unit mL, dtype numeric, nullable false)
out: 150 mL
